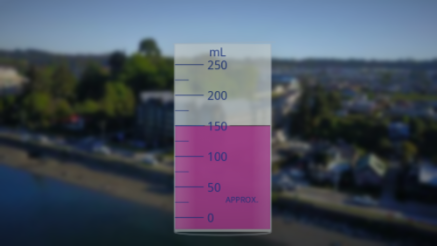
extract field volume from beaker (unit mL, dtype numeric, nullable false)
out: 150 mL
